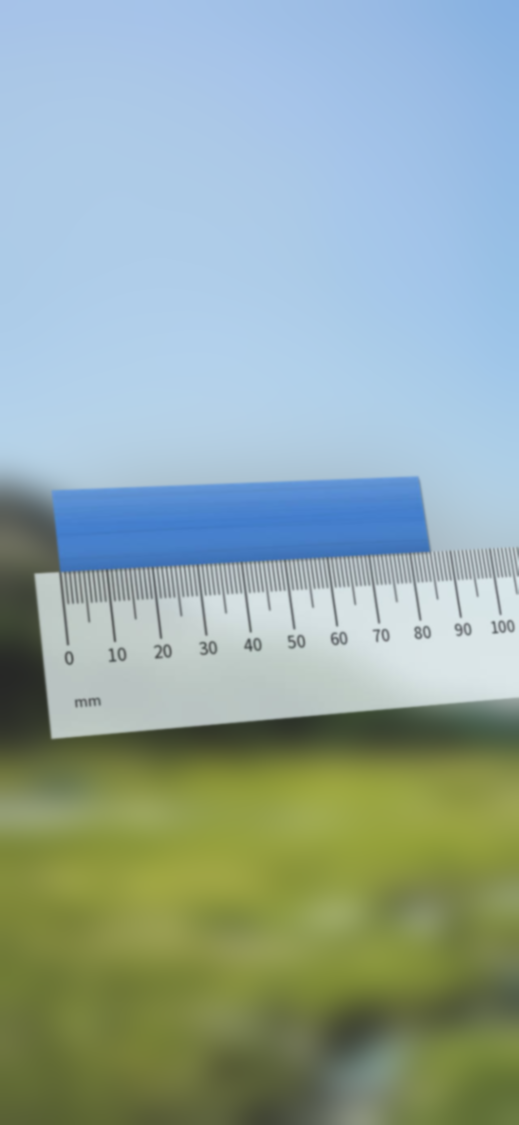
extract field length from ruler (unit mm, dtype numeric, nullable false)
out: 85 mm
